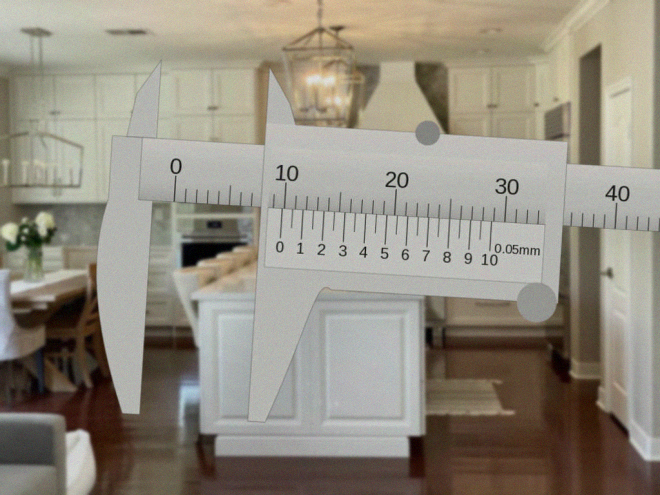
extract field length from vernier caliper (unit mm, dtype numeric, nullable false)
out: 9.8 mm
